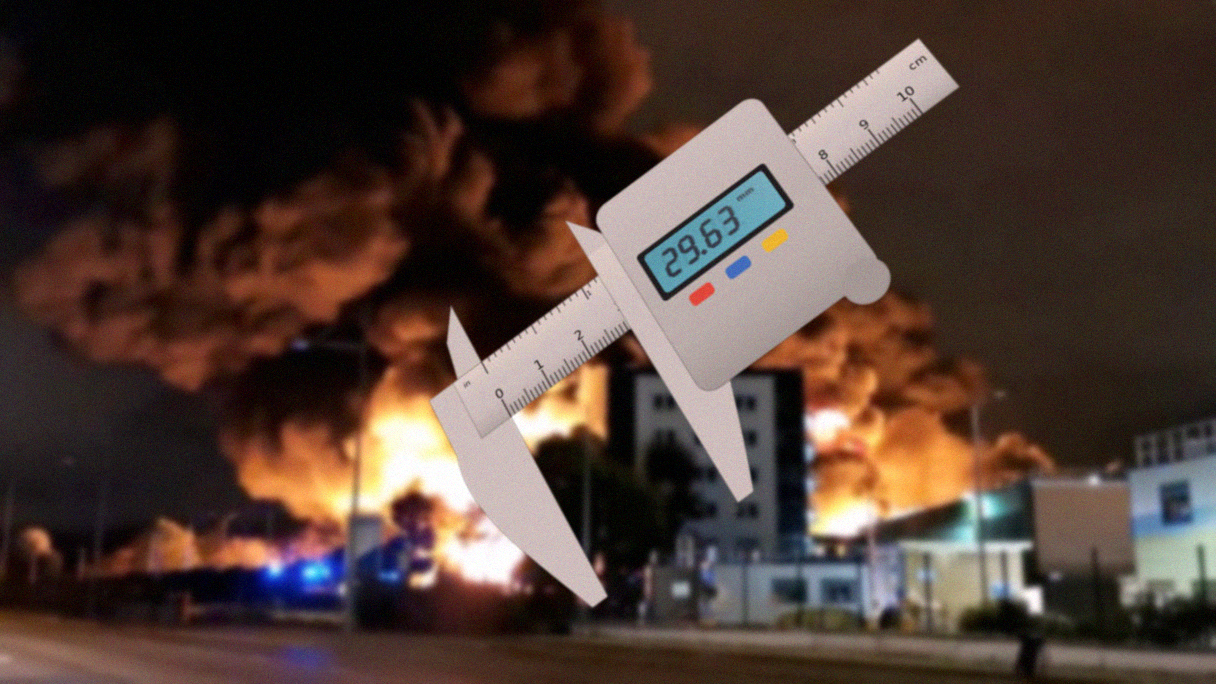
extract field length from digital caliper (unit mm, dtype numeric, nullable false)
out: 29.63 mm
